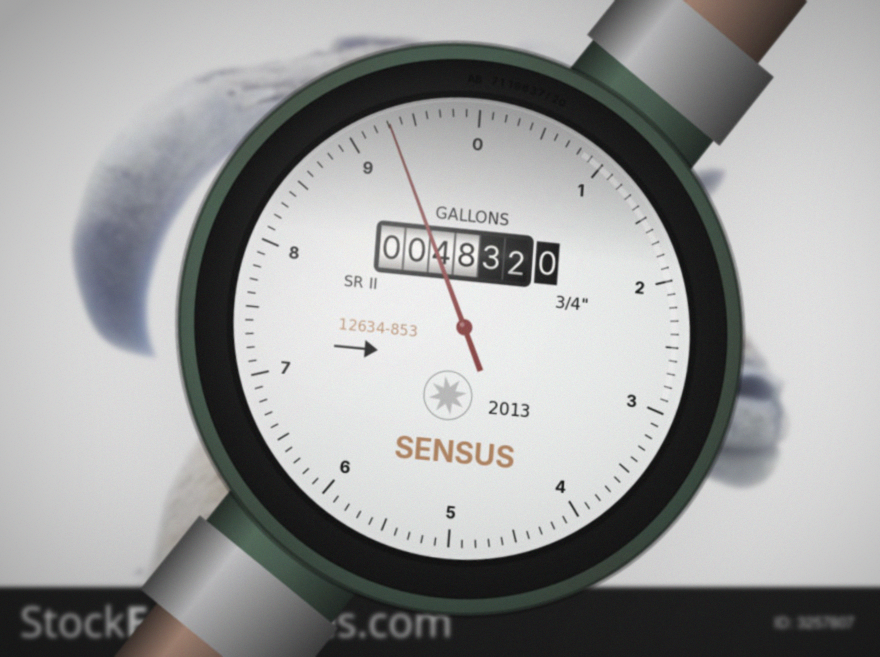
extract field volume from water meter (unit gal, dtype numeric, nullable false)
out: 48319.3 gal
